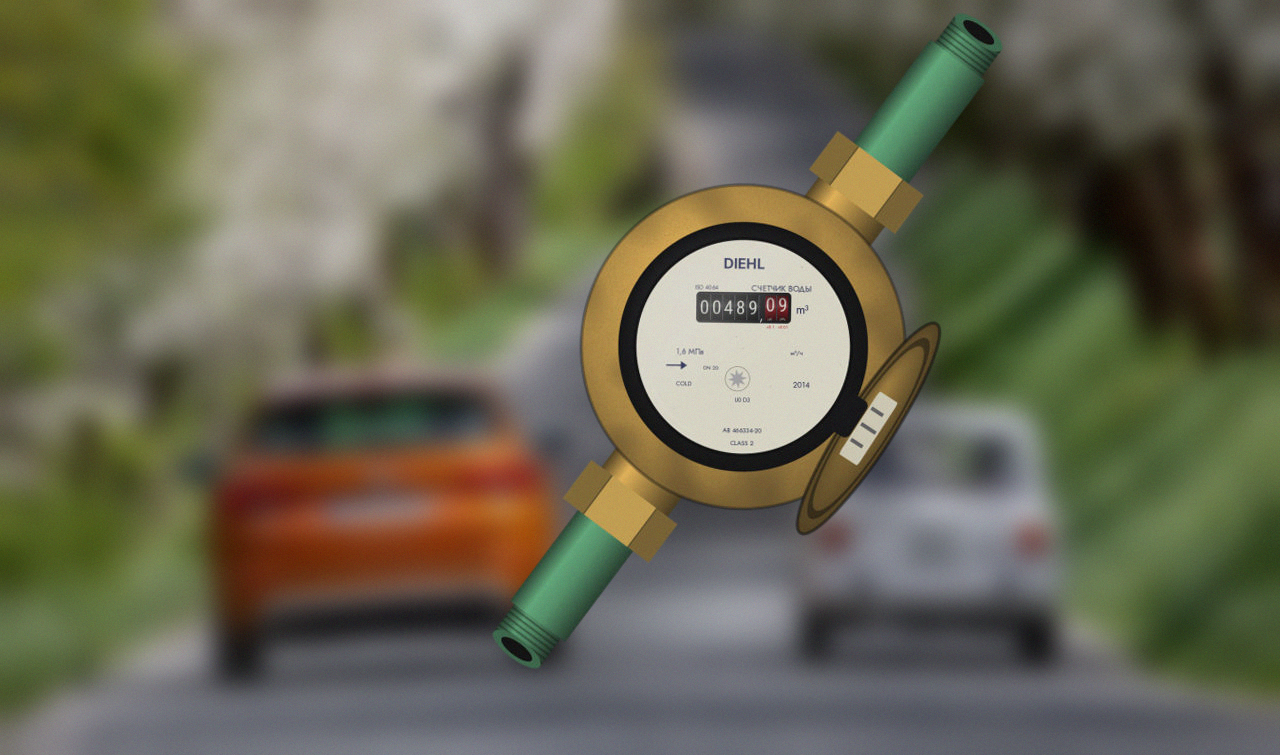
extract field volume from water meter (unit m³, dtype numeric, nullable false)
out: 489.09 m³
